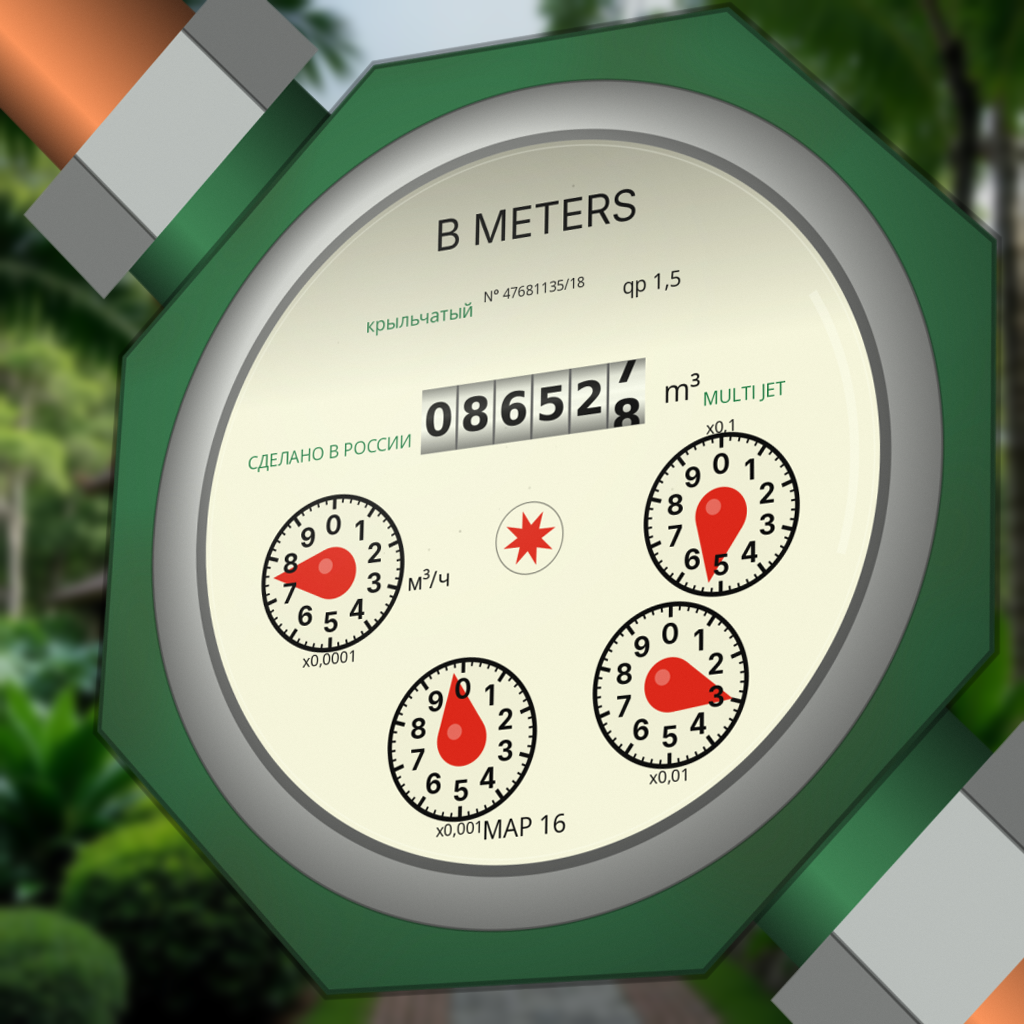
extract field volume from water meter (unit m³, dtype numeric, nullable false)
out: 86527.5297 m³
